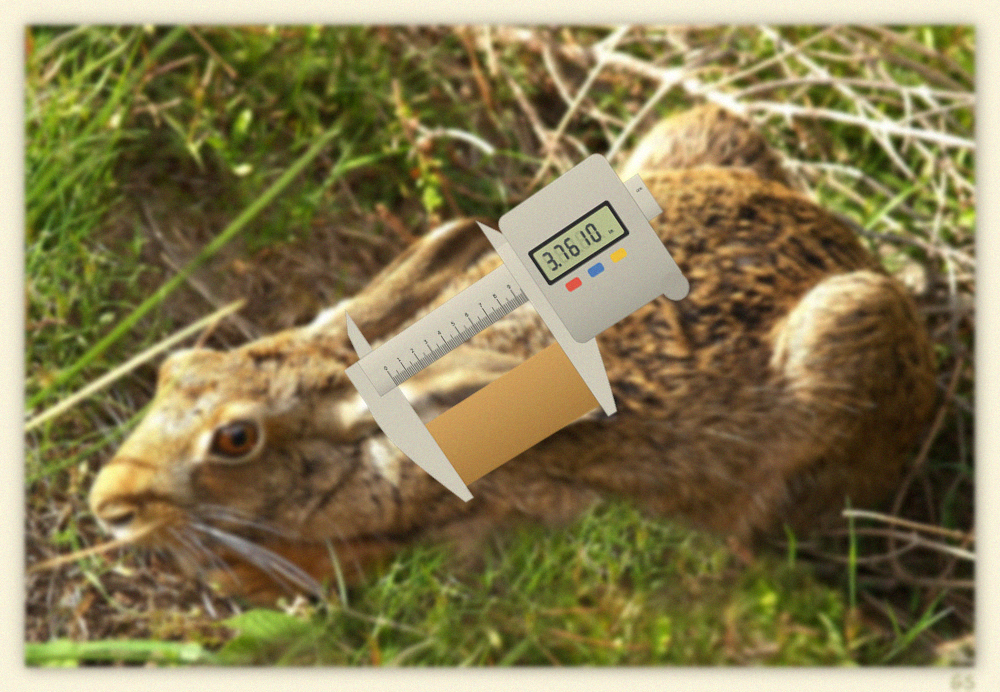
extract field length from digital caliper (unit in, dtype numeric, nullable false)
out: 3.7610 in
